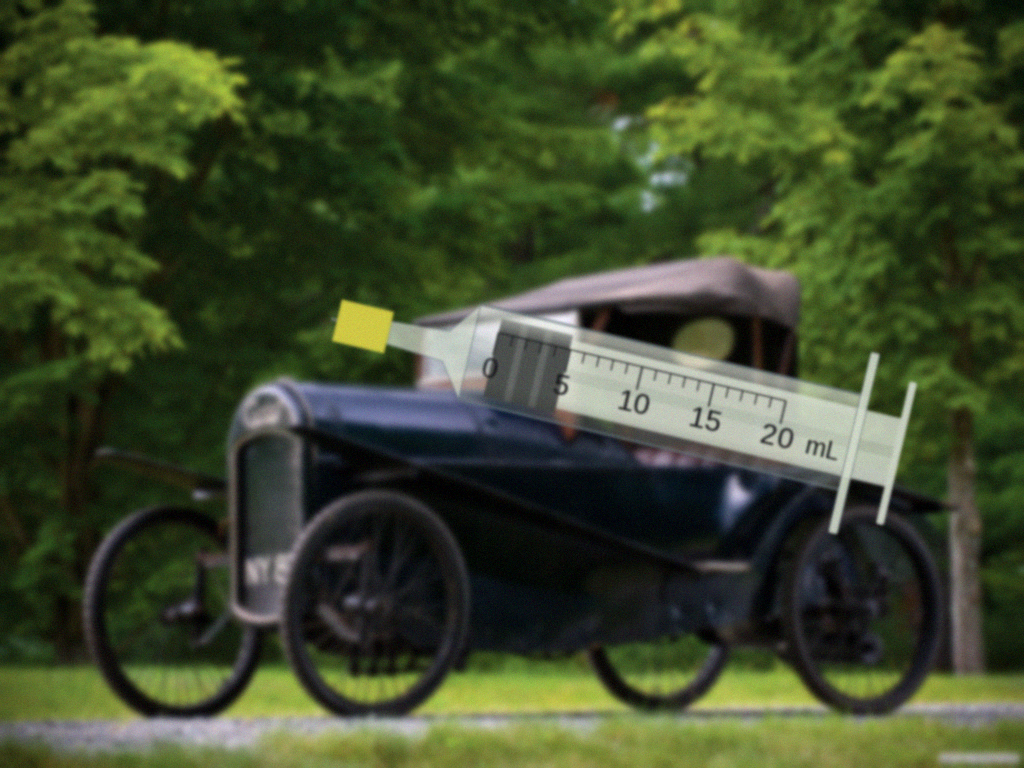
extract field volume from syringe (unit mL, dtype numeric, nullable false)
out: 0 mL
